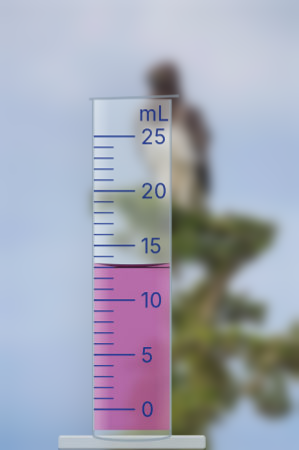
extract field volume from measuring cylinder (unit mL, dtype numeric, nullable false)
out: 13 mL
